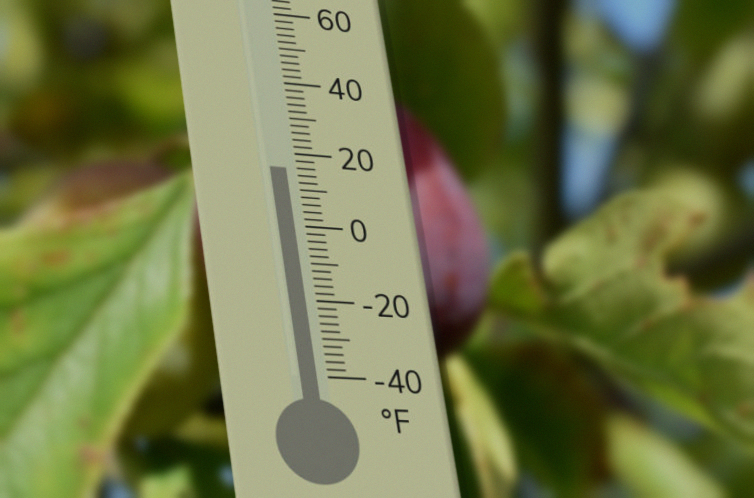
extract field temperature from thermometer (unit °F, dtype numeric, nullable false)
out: 16 °F
